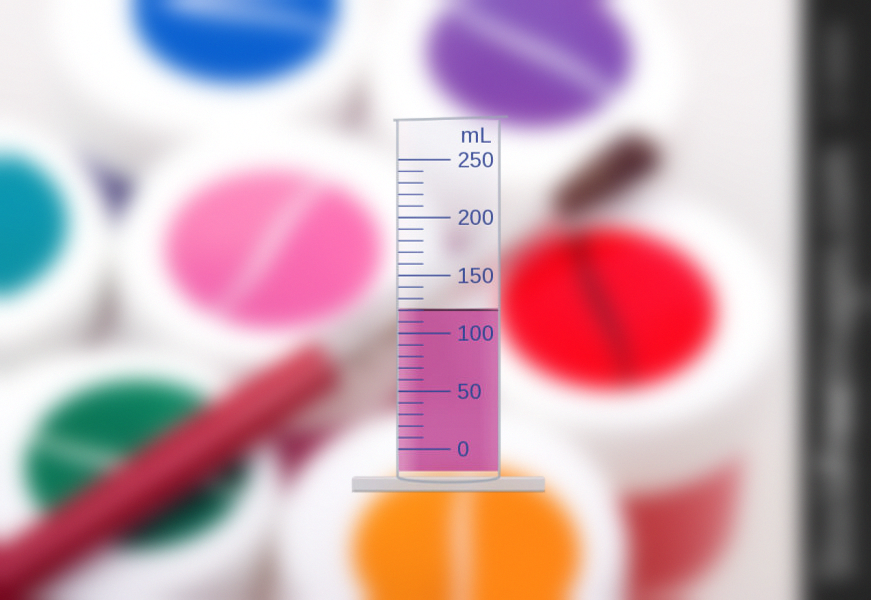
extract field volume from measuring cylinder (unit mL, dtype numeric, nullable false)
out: 120 mL
